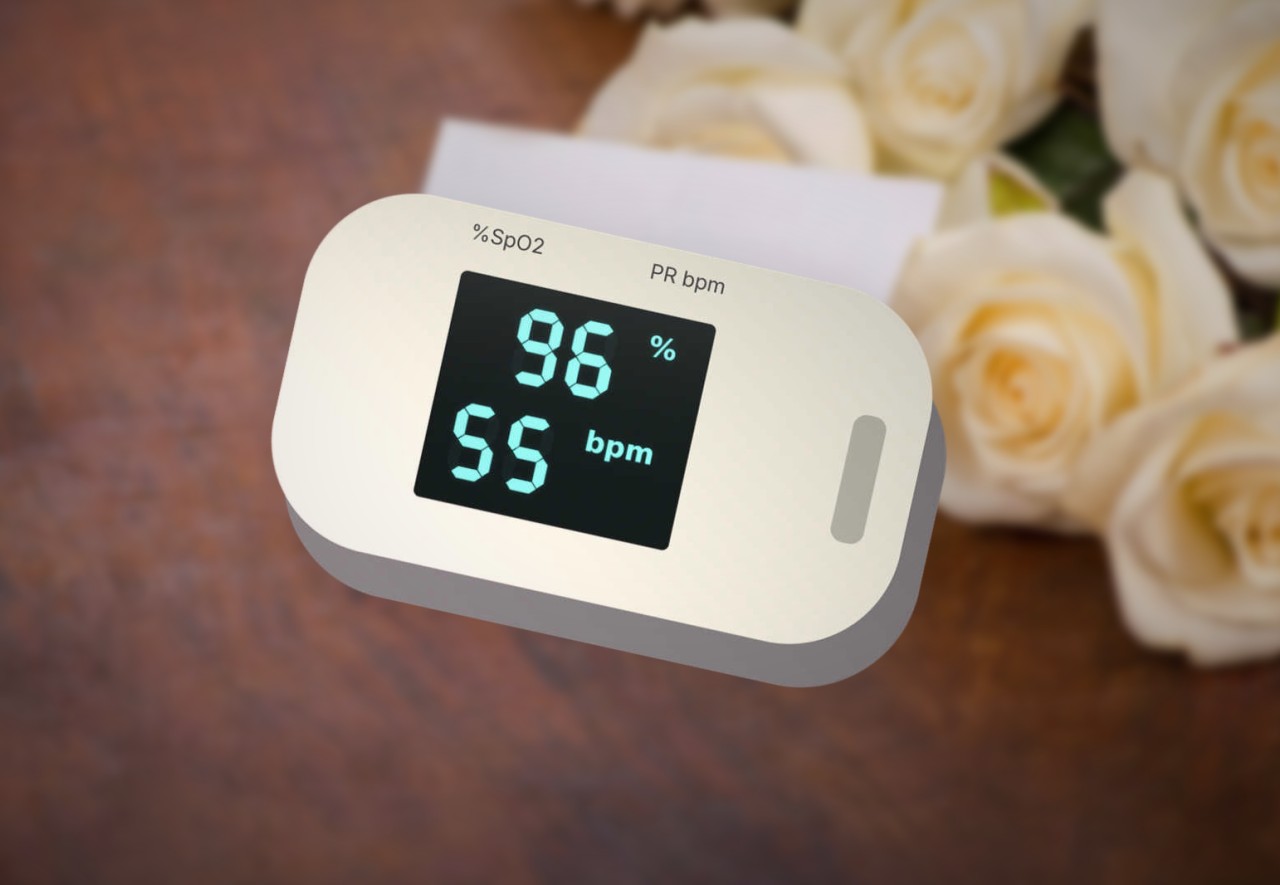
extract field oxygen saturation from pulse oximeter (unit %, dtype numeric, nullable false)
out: 96 %
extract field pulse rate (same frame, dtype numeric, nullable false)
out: 55 bpm
